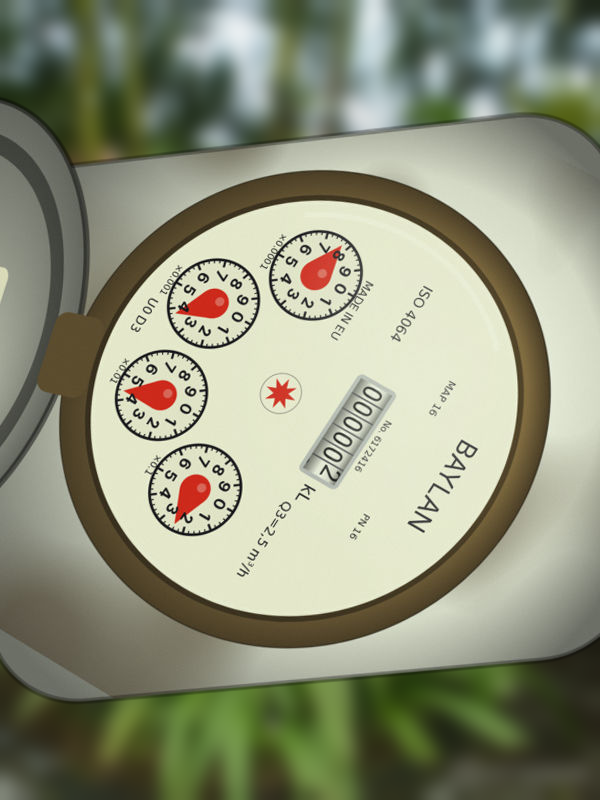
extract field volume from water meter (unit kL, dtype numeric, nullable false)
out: 2.2437 kL
